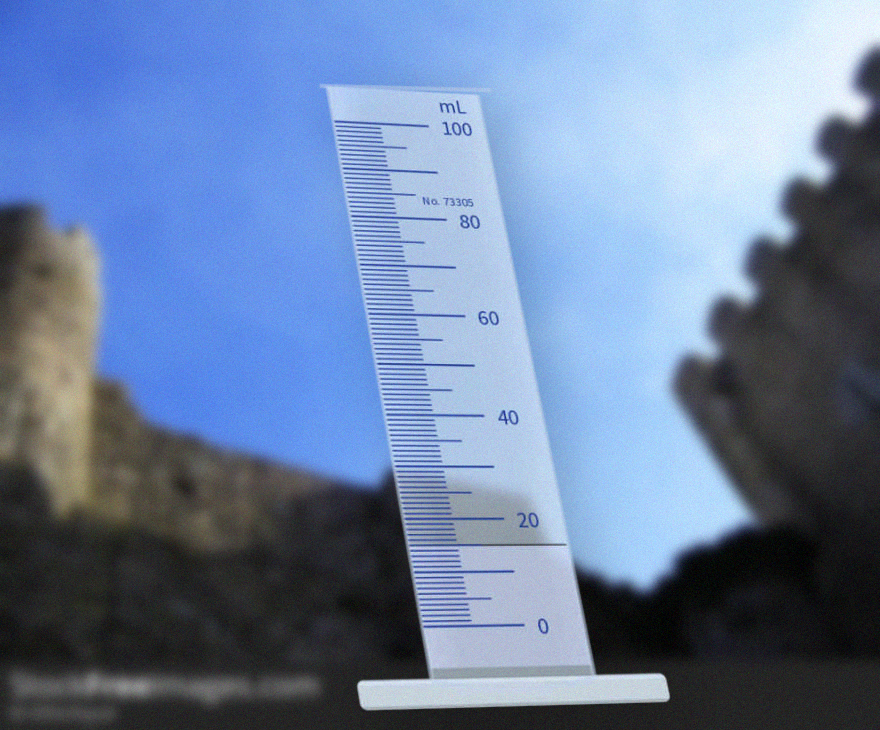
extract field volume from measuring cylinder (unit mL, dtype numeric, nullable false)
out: 15 mL
